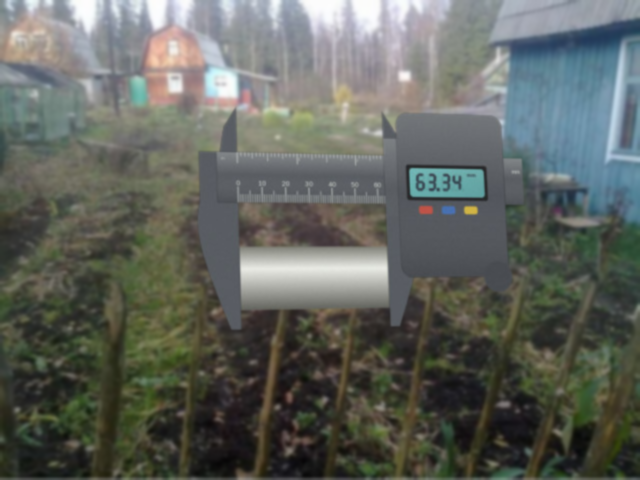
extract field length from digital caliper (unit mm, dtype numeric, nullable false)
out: 63.34 mm
